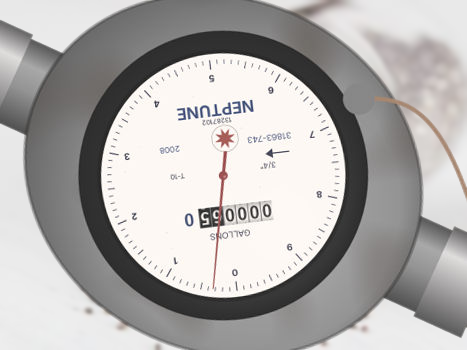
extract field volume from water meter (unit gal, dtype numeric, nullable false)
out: 650.3 gal
